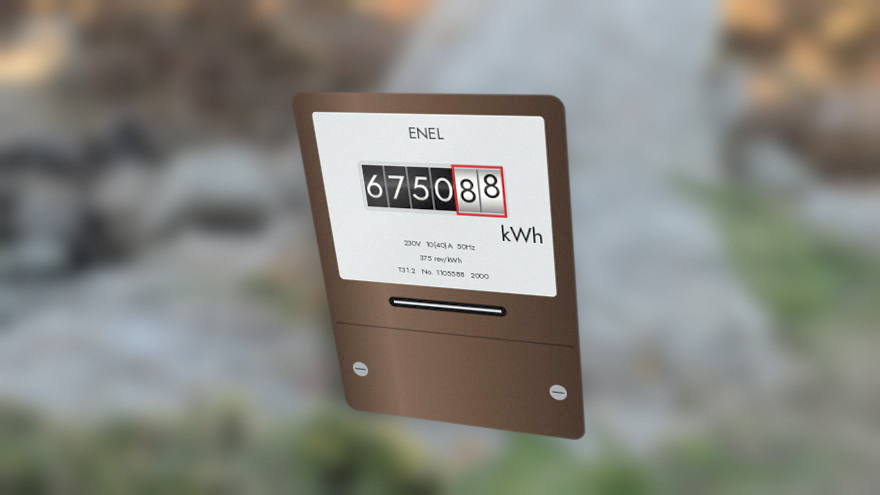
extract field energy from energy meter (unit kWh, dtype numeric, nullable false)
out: 6750.88 kWh
